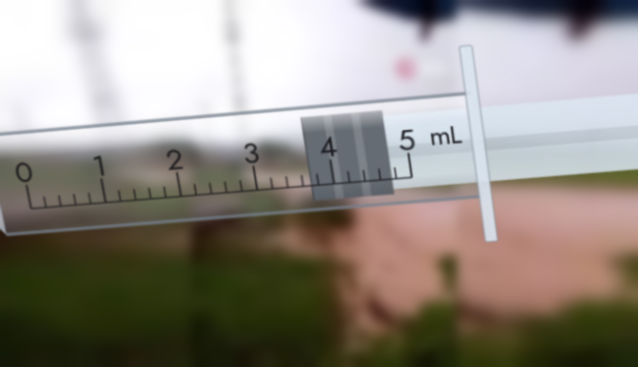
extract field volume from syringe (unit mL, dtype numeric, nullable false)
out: 3.7 mL
